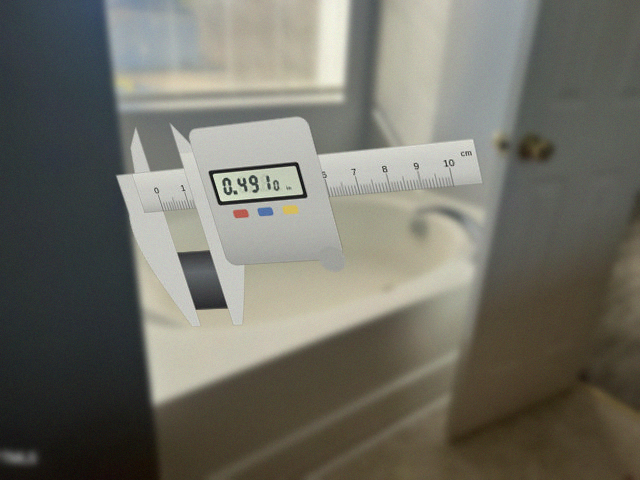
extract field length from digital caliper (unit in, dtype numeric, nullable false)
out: 0.4910 in
